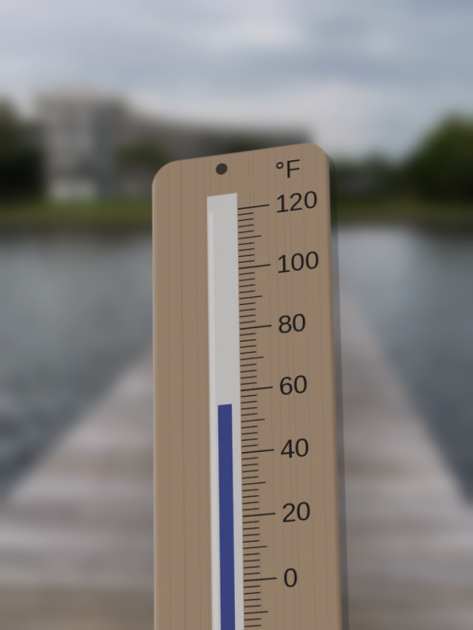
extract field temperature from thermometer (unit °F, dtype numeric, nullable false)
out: 56 °F
